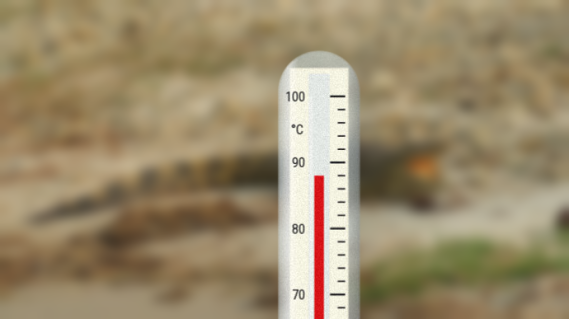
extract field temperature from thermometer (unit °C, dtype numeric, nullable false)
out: 88 °C
